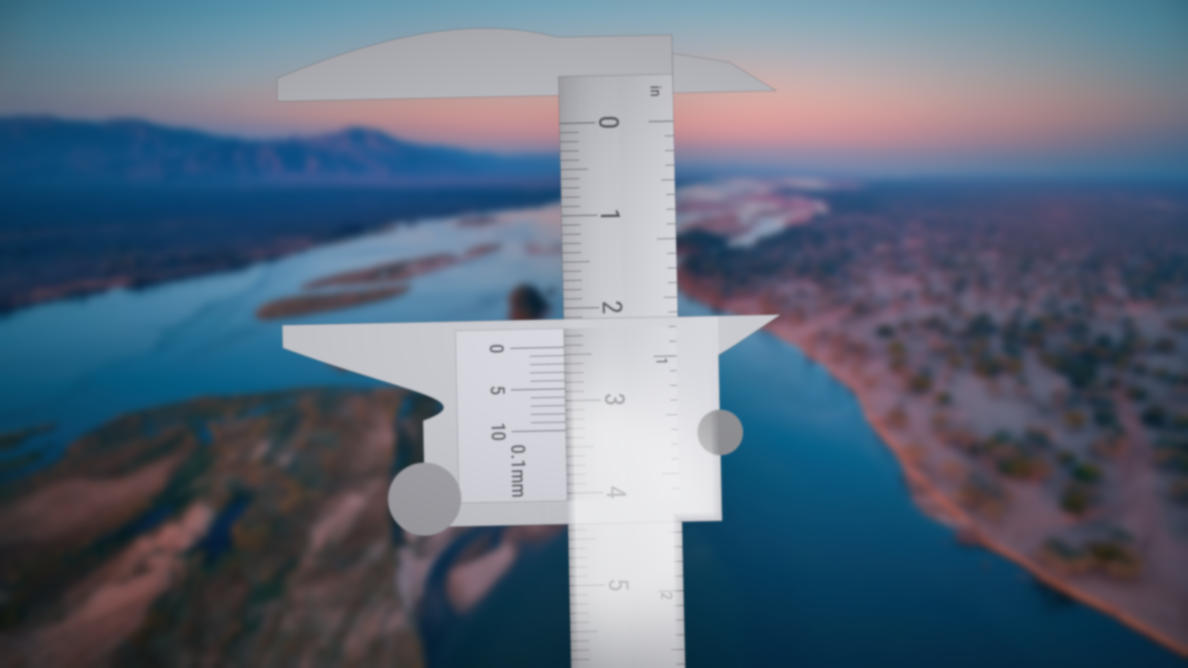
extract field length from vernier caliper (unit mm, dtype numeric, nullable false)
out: 24.2 mm
